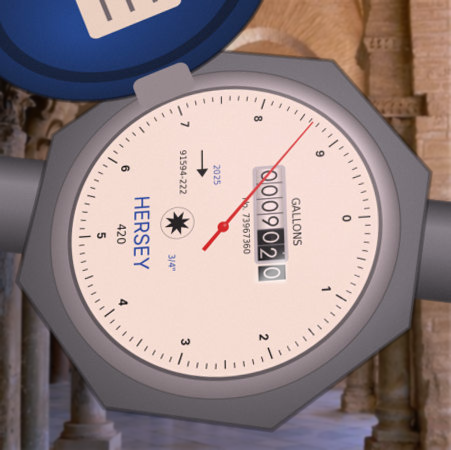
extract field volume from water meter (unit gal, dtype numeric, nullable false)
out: 9018.6 gal
